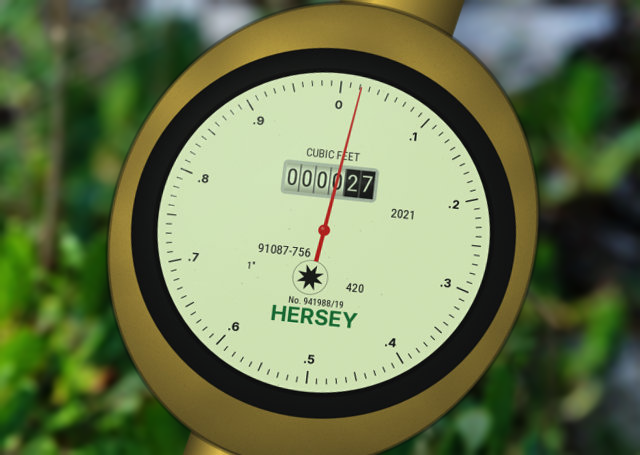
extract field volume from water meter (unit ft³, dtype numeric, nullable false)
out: 27.02 ft³
